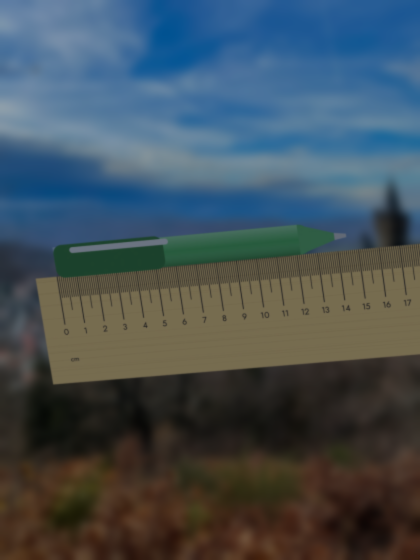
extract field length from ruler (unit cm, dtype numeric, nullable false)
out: 14.5 cm
